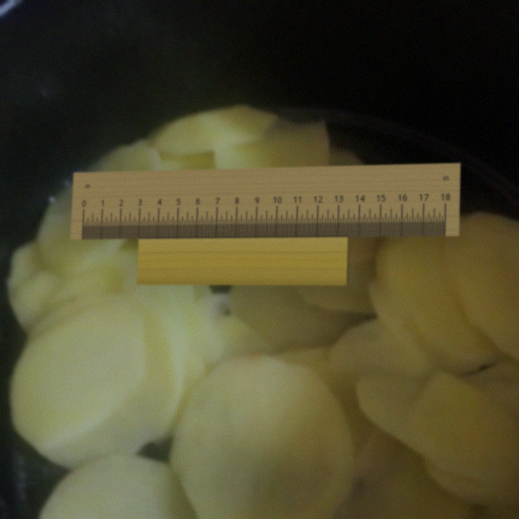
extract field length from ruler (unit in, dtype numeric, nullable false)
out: 10.5 in
